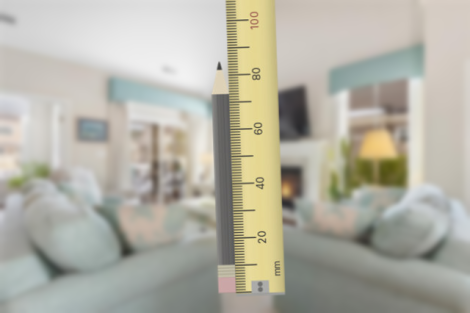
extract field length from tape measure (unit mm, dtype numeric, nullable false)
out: 85 mm
